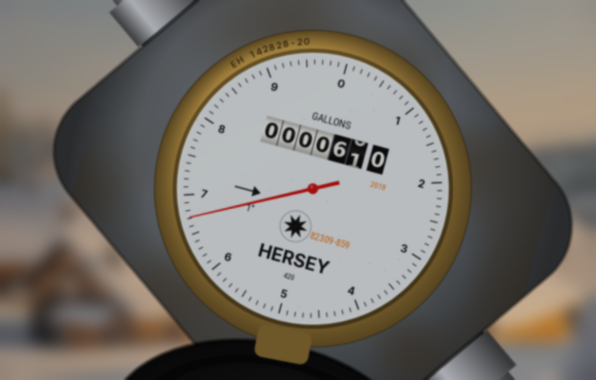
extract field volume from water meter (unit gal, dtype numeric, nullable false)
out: 606.7 gal
